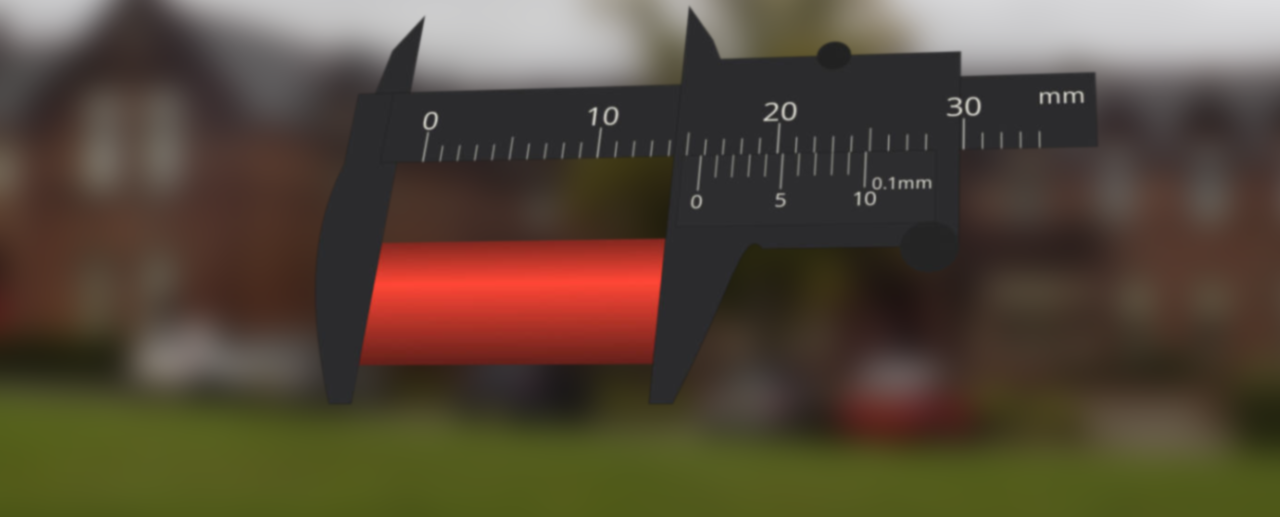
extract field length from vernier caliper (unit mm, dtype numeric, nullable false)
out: 15.8 mm
